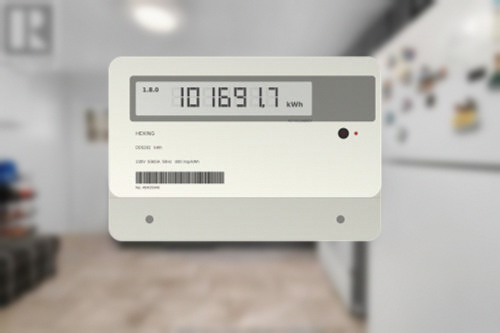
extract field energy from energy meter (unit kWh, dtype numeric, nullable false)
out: 101691.7 kWh
